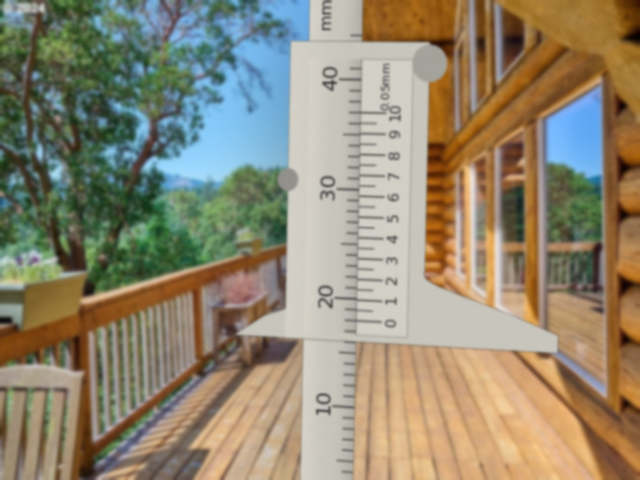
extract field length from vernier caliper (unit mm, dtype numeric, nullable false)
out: 18.0 mm
